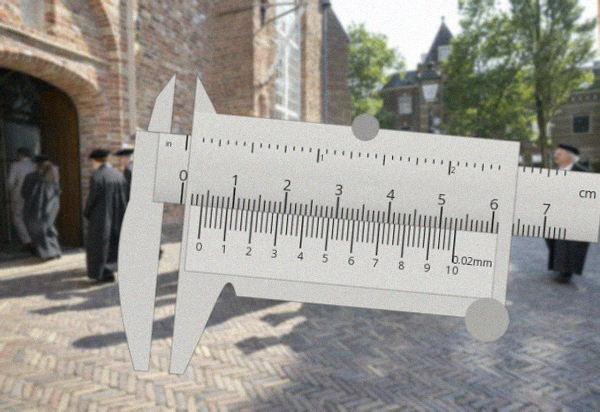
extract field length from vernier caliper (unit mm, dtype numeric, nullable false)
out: 4.0 mm
